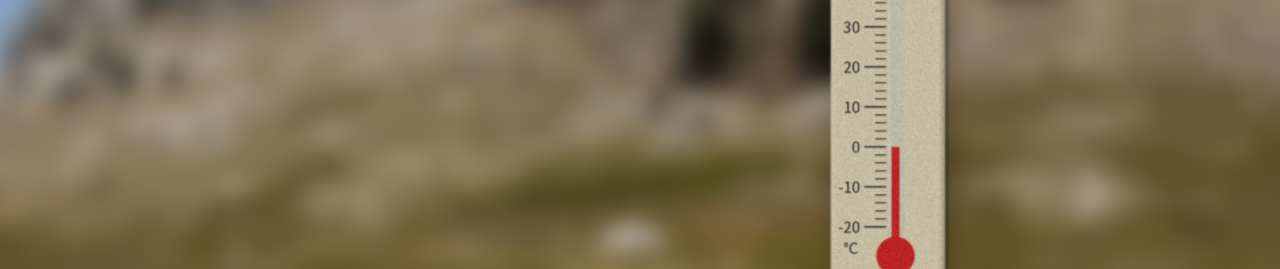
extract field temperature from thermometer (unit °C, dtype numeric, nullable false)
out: 0 °C
